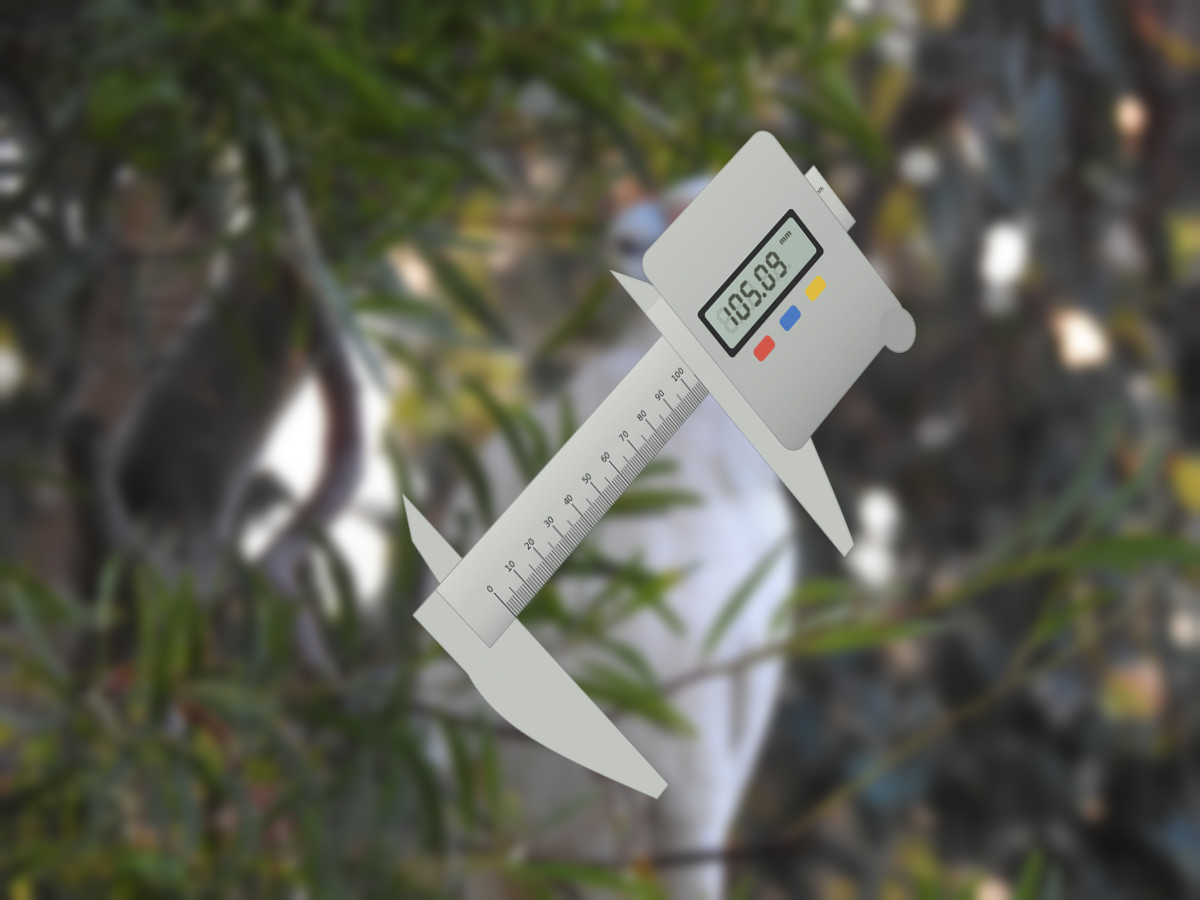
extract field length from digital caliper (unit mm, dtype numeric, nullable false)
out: 105.09 mm
